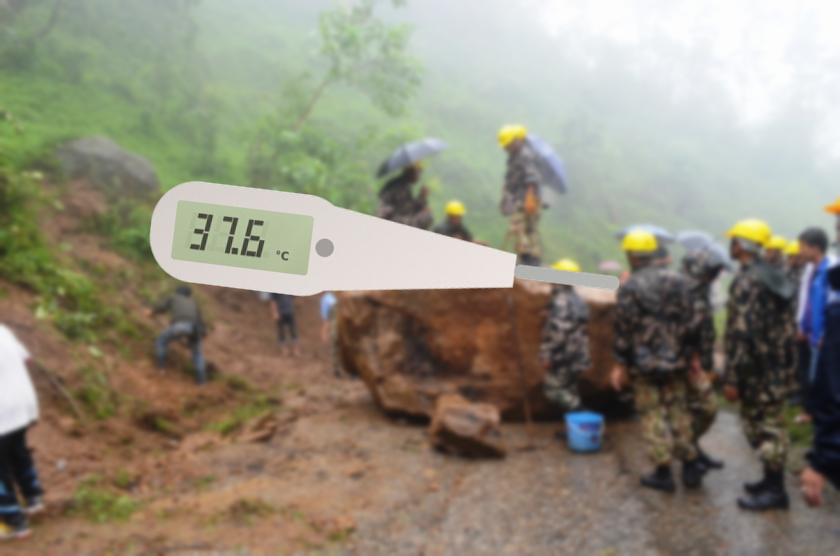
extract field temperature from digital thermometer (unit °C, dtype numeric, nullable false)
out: 37.6 °C
